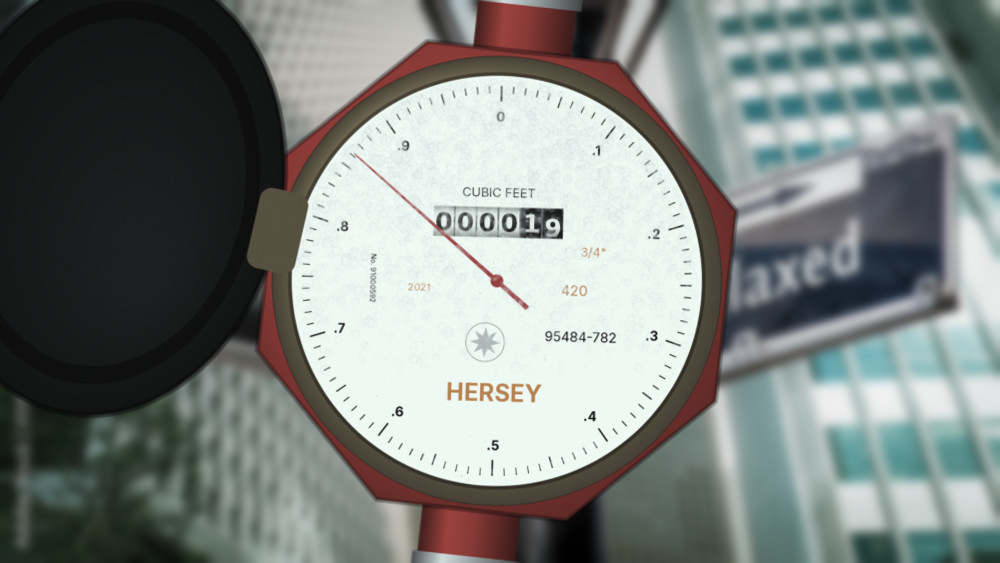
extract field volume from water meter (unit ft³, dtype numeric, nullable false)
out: 18.86 ft³
